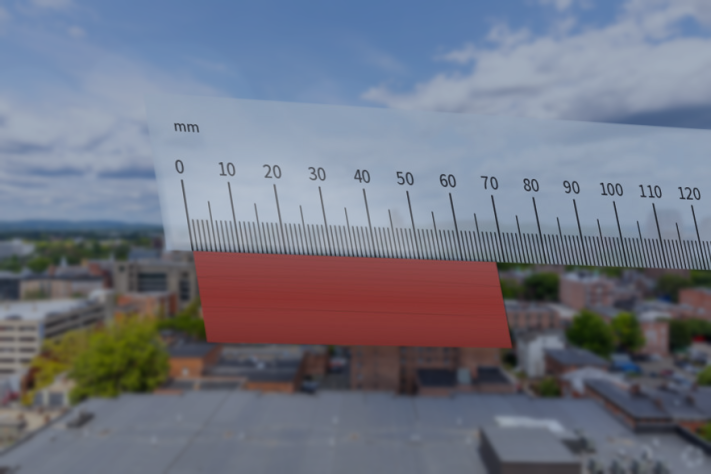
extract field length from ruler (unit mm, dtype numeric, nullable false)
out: 68 mm
